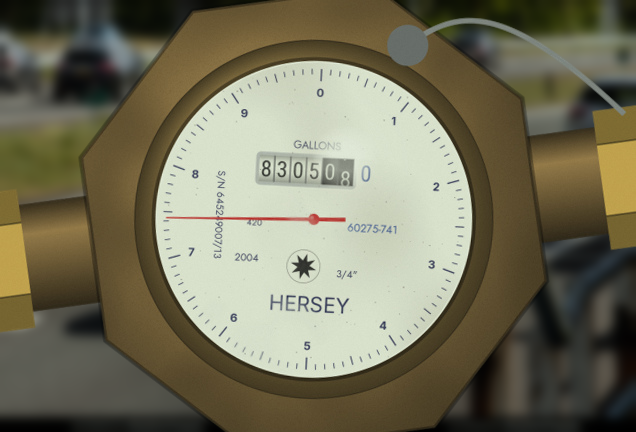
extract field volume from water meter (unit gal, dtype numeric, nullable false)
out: 8305077.4 gal
